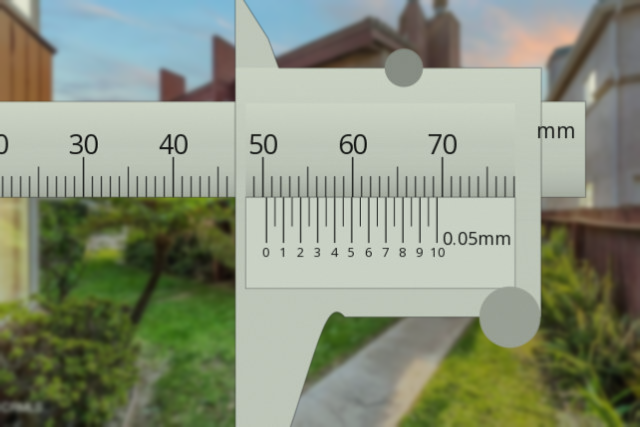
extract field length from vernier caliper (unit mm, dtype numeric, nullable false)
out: 50.4 mm
